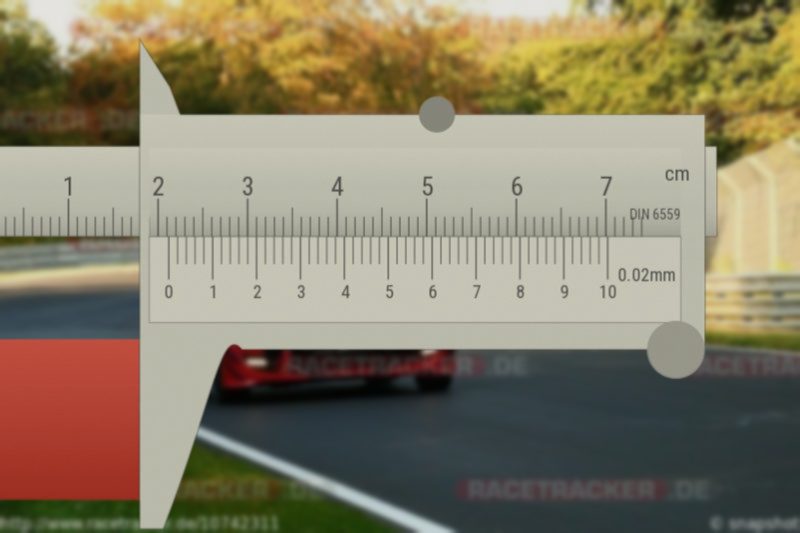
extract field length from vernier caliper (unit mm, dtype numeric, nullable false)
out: 21.2 mm
